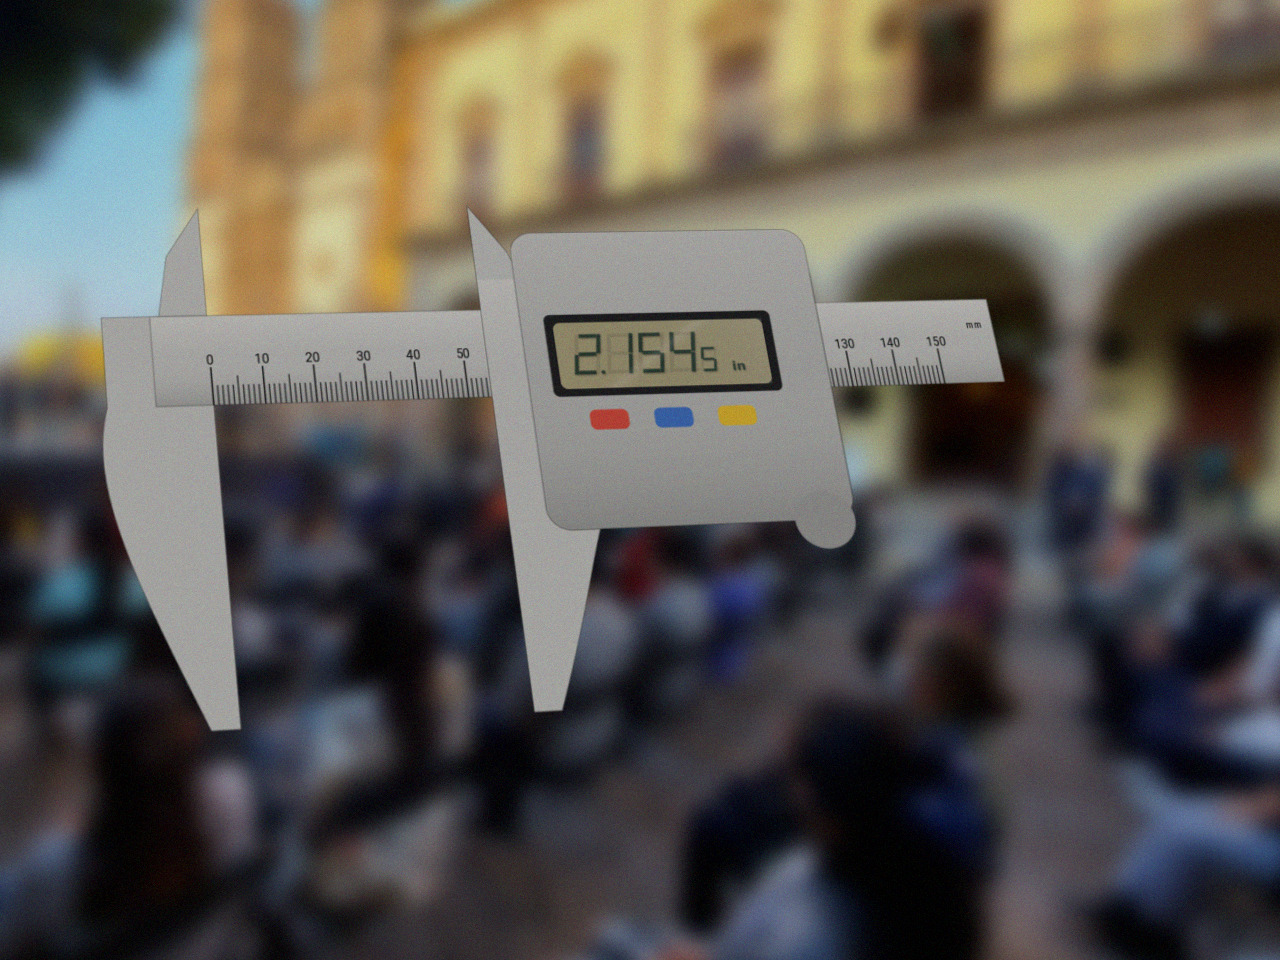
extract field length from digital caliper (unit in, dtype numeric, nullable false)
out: 2.1545 in
